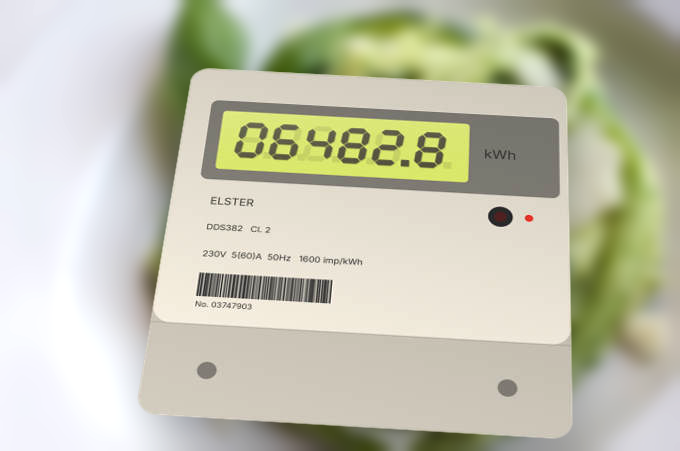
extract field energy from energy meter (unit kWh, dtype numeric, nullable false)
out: 6482.8 kWh
